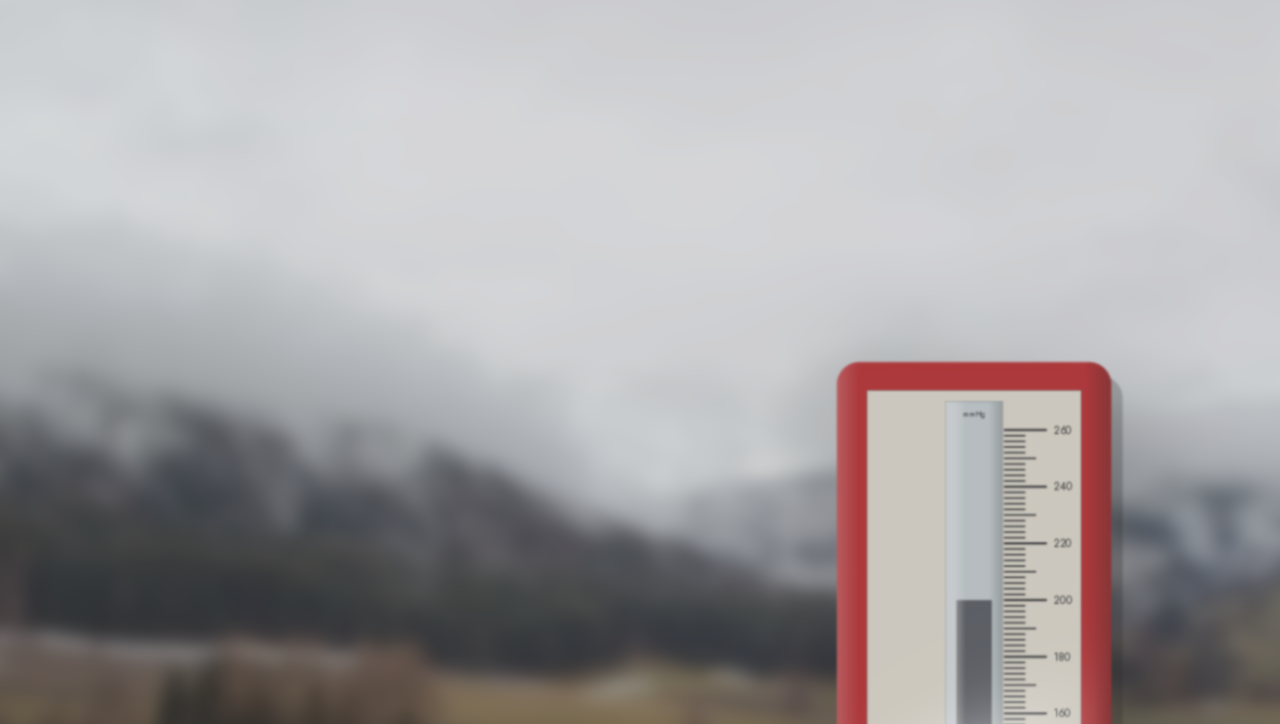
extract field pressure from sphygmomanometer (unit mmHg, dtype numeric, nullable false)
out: 200 mmHg
